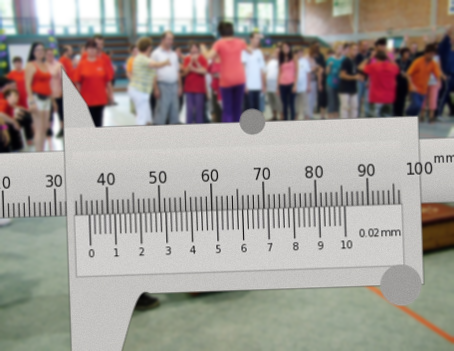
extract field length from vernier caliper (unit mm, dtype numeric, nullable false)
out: 36.5 mm
